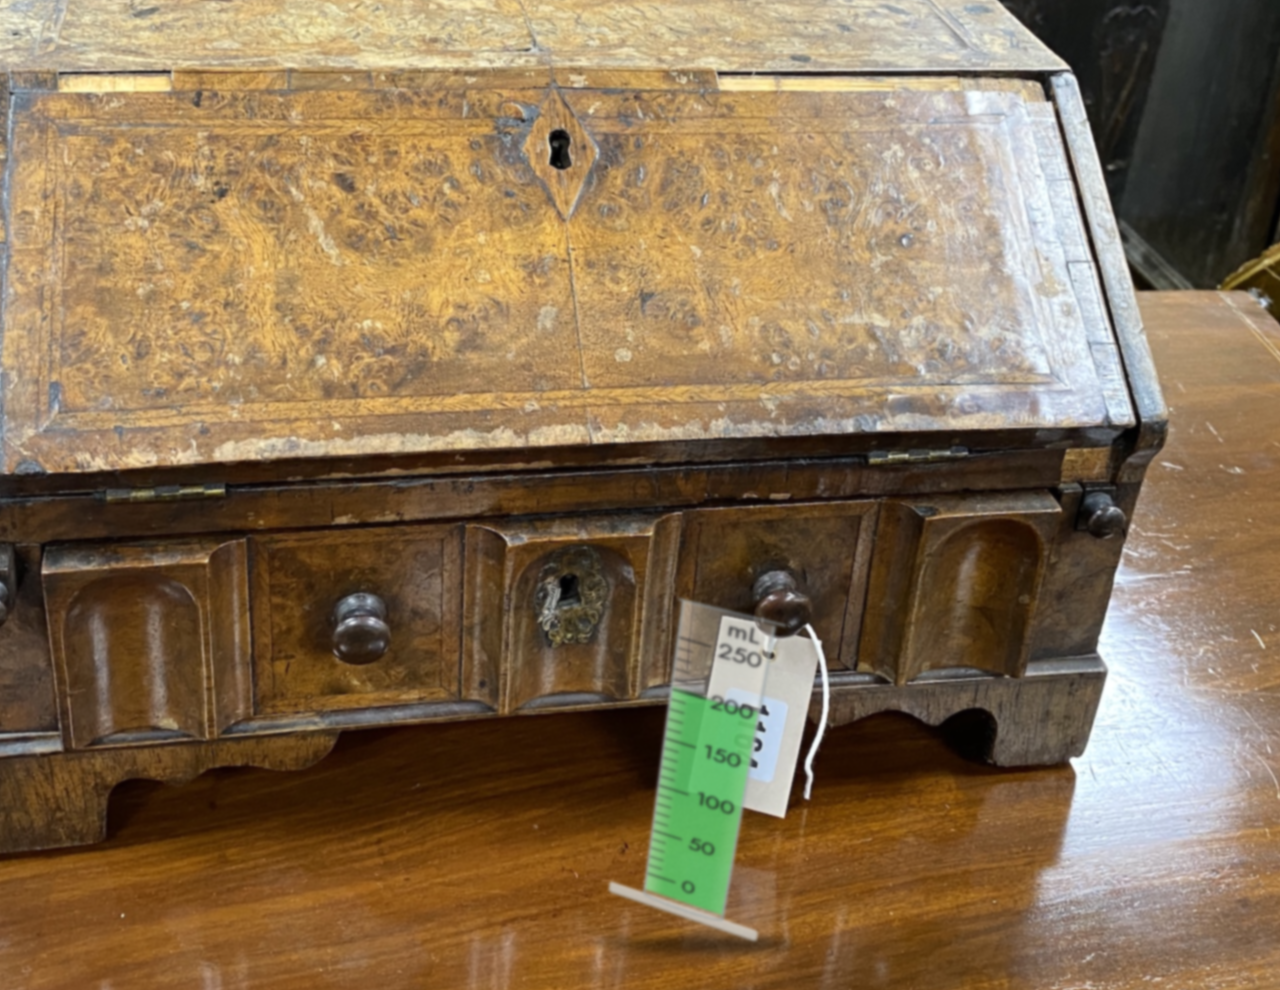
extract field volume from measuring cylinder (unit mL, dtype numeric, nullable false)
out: 200 mL
